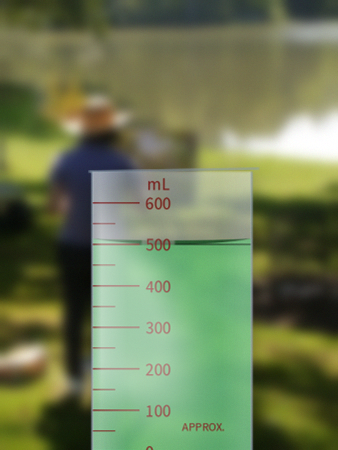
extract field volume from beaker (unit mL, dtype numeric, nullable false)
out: 500 mL
